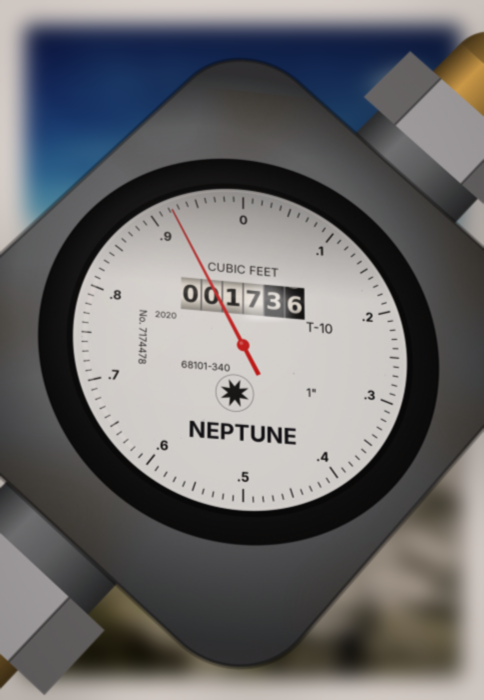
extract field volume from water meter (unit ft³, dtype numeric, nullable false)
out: 1735.92 ft³
